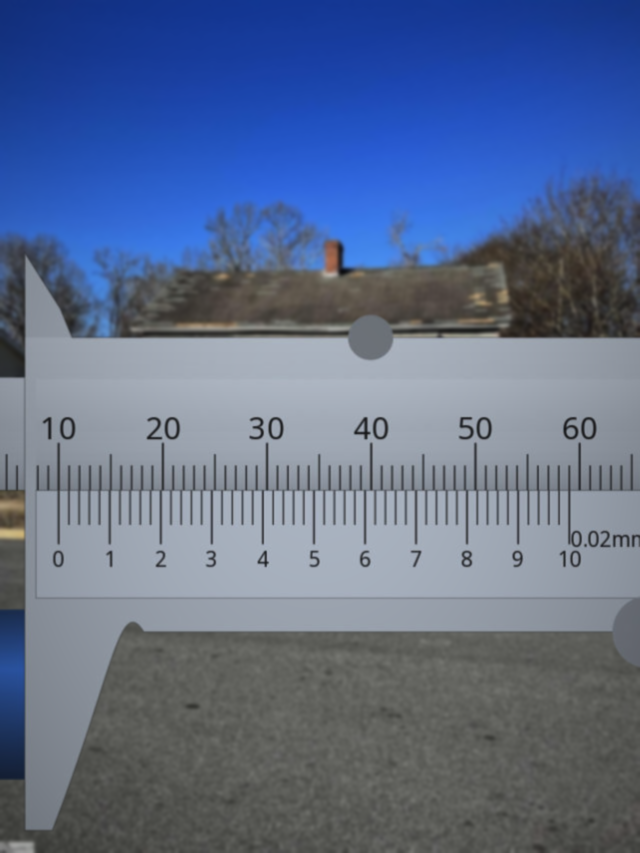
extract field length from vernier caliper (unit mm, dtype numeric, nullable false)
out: 10.0 mm
